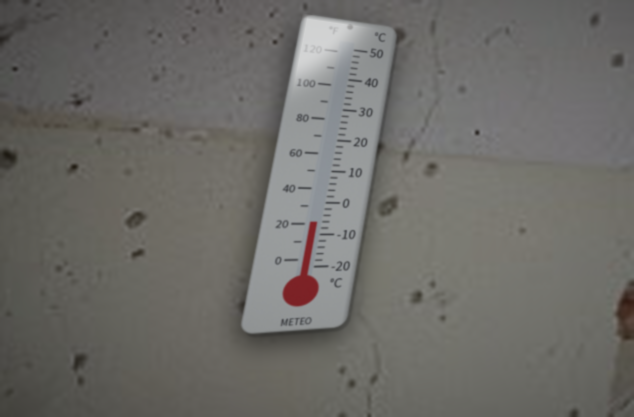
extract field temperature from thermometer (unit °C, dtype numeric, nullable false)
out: -6 °C
